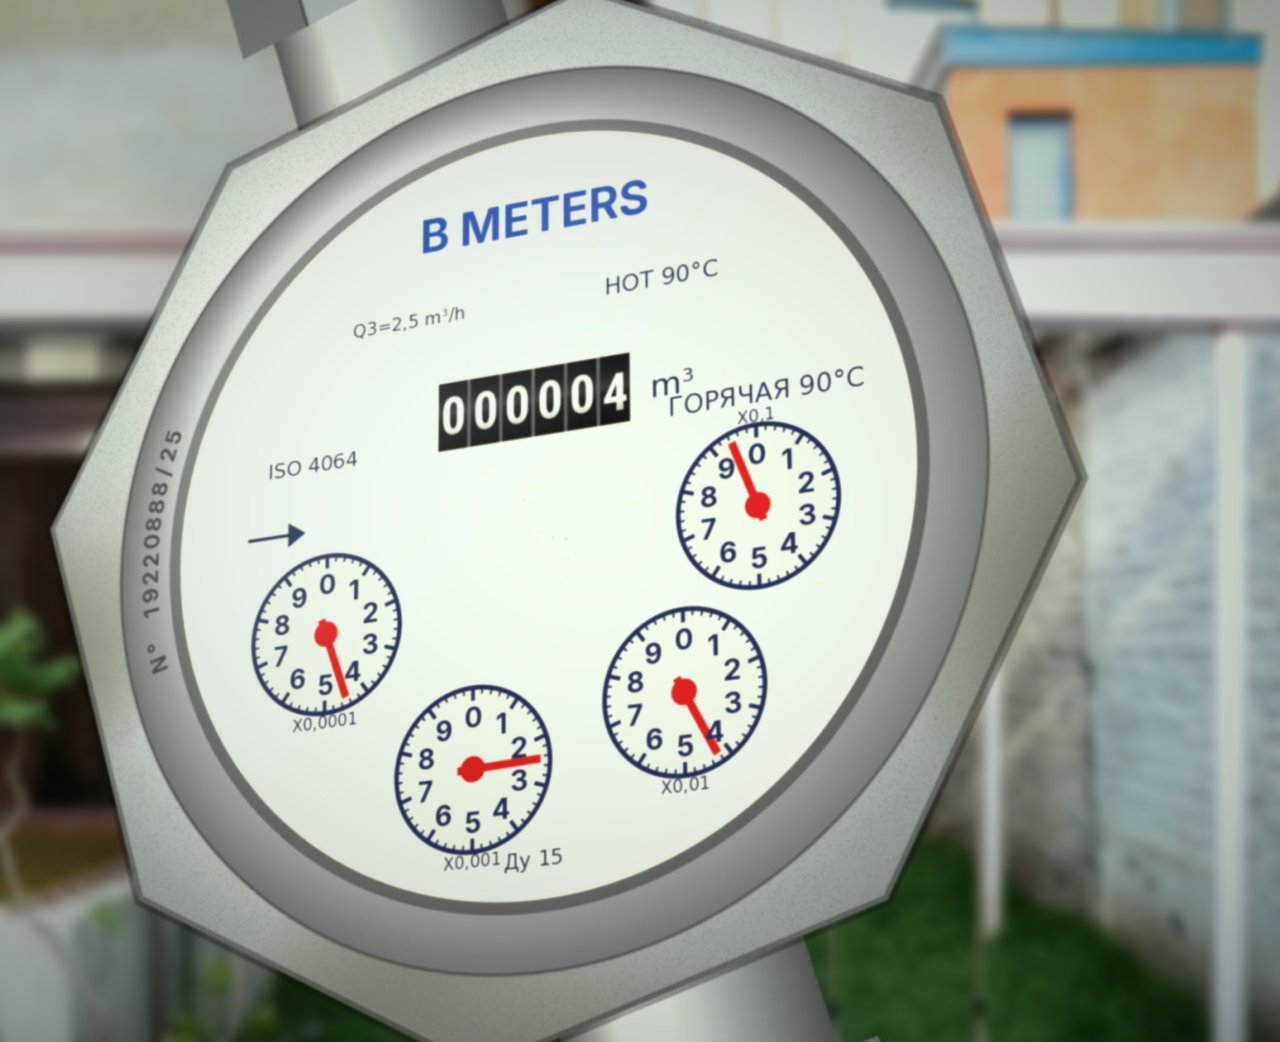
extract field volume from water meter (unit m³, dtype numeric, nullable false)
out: 3.9424 m³
